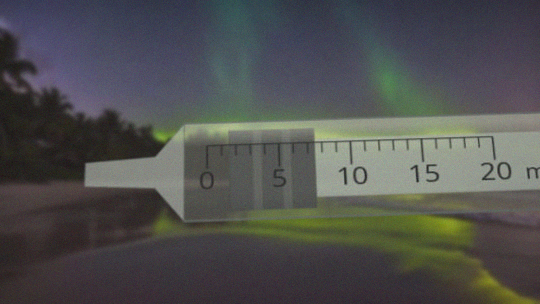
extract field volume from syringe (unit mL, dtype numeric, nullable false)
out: 1.5 mL
